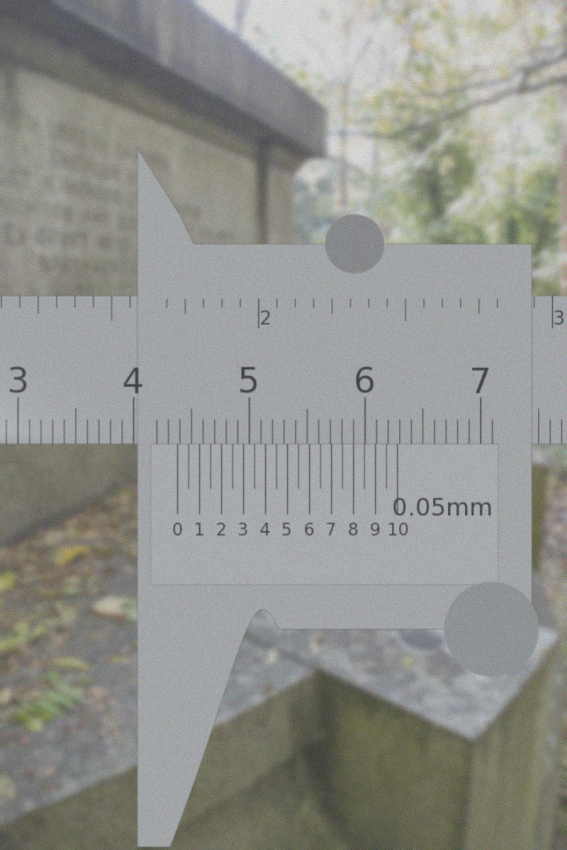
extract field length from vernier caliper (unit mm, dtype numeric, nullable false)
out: 43.8 mm
